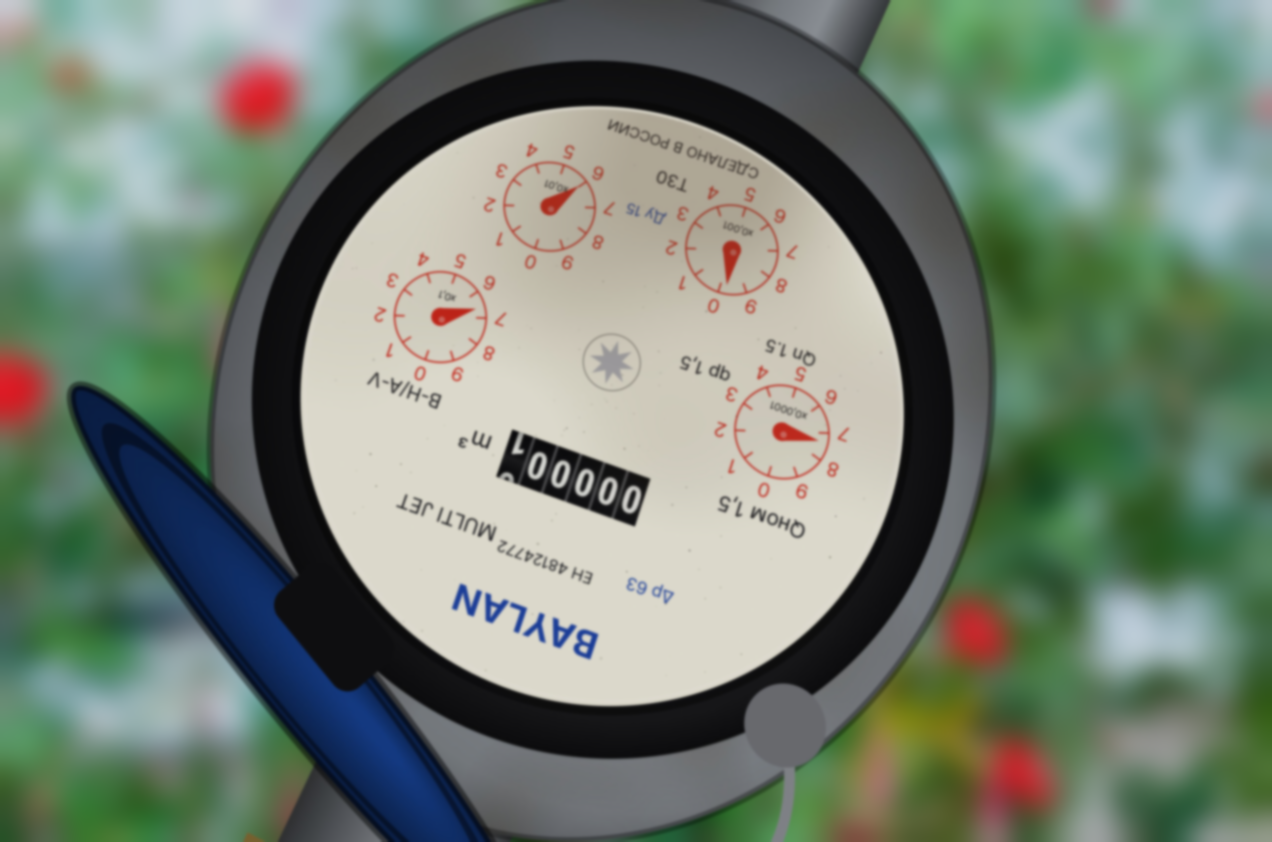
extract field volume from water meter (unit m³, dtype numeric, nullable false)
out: 0.6597 m³
